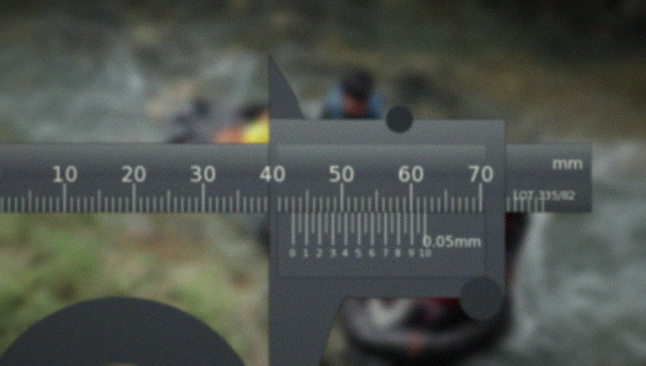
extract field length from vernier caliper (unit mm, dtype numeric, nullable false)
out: 43.0 mm
